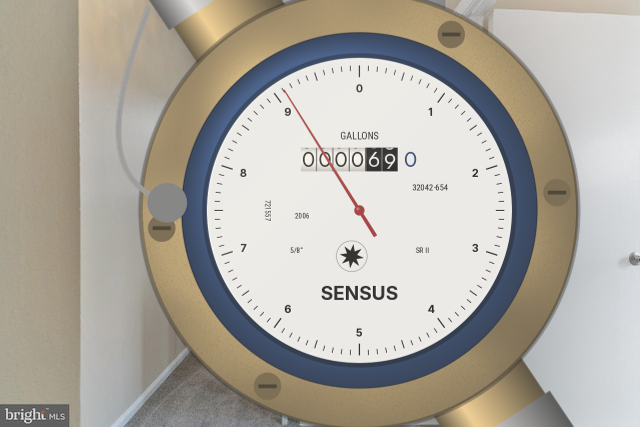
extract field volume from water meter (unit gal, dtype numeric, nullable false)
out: 689.1 gal
